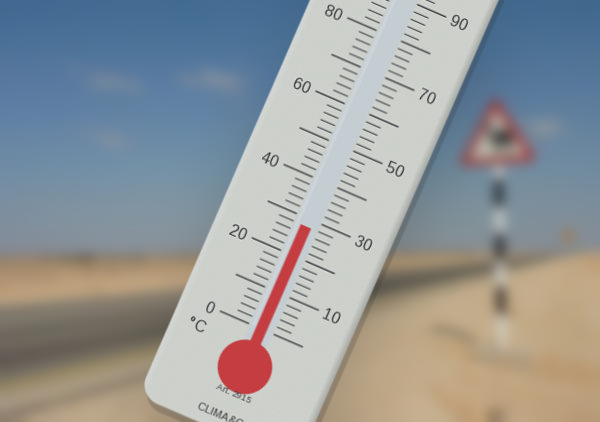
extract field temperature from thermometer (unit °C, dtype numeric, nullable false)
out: 28 °C
